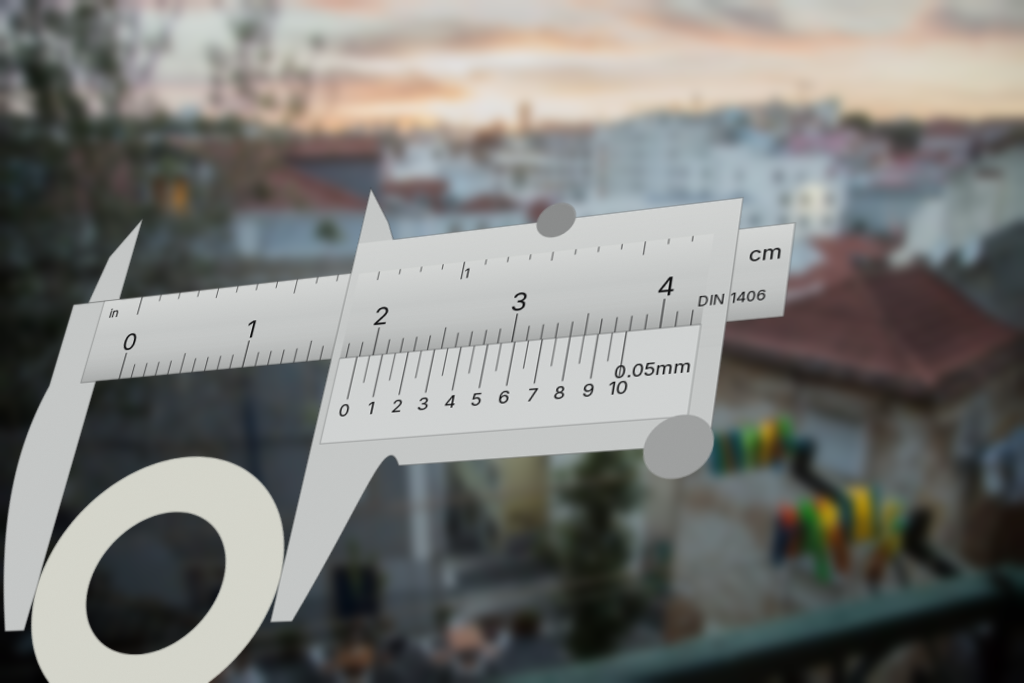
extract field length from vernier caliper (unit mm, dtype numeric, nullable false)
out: 18.8 mm
